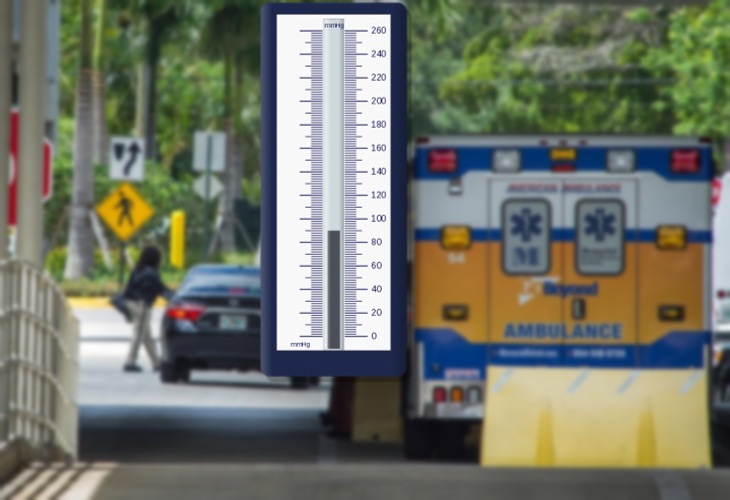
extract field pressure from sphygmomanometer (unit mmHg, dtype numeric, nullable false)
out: 90 mmHg
